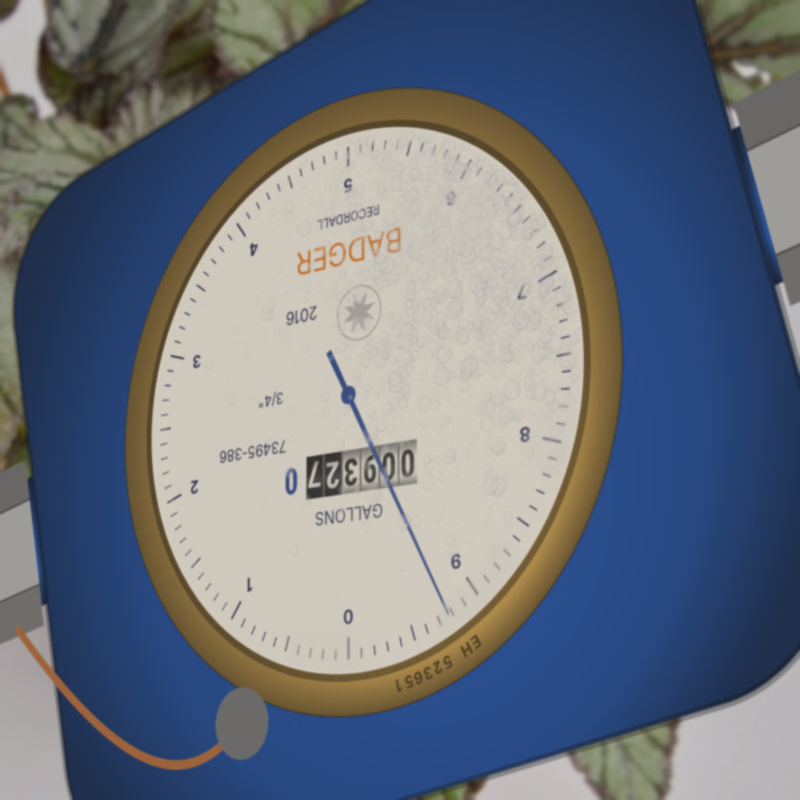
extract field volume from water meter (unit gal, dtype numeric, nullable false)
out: 93269.2 gal
